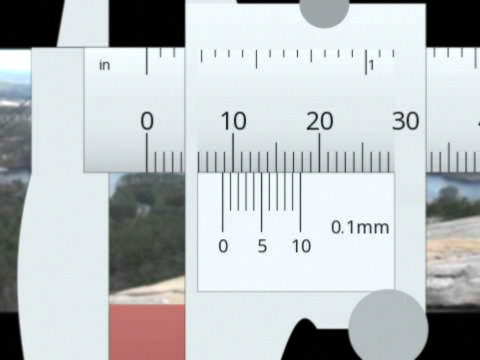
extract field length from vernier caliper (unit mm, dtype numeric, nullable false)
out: 8.8 mm
